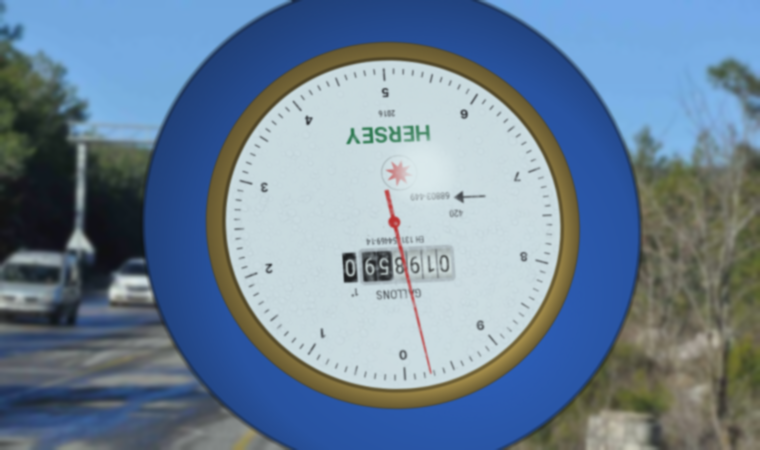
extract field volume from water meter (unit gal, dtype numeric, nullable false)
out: 198589.7 gal
